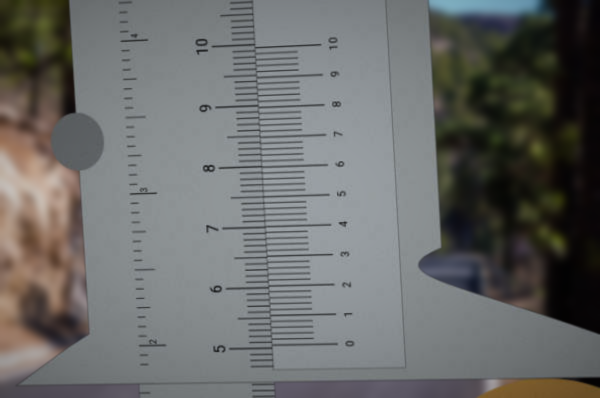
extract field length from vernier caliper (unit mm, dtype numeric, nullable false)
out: 50.5 mm
